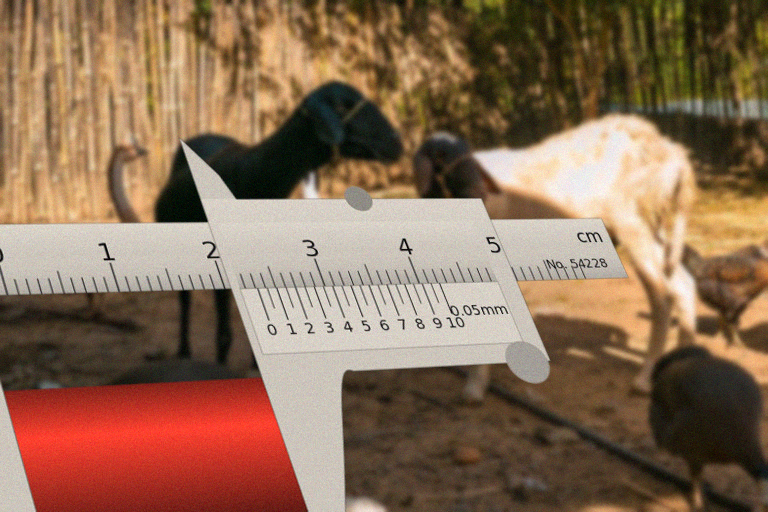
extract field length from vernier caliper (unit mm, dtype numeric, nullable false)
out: 23.2 mm
